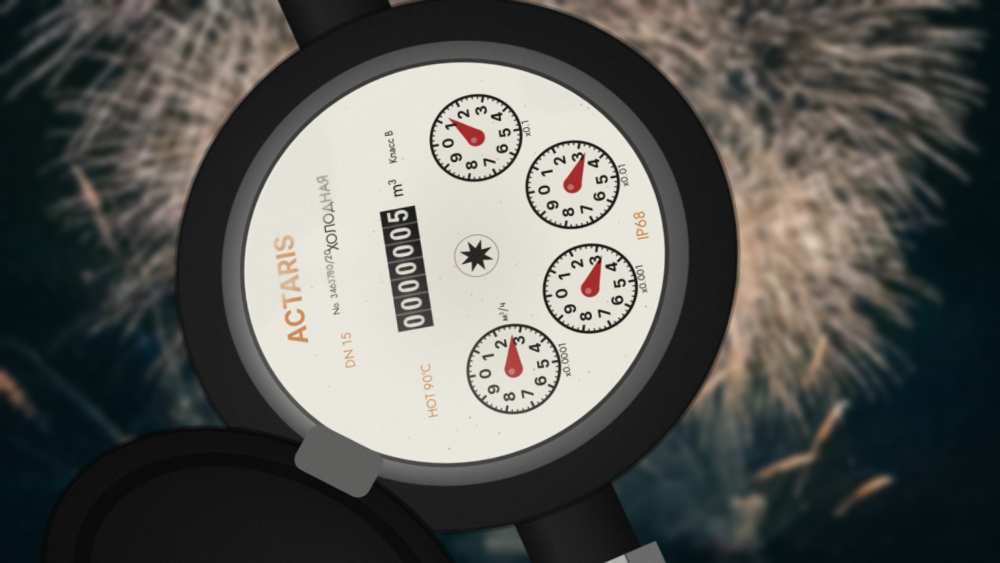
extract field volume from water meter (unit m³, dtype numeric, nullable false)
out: 5.1332 m³
